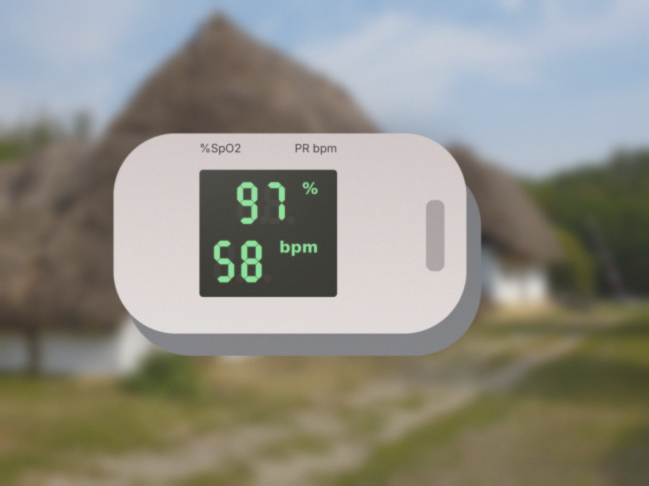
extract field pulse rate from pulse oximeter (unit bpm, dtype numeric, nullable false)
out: 58 bpm
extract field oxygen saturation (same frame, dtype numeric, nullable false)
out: 97 %
